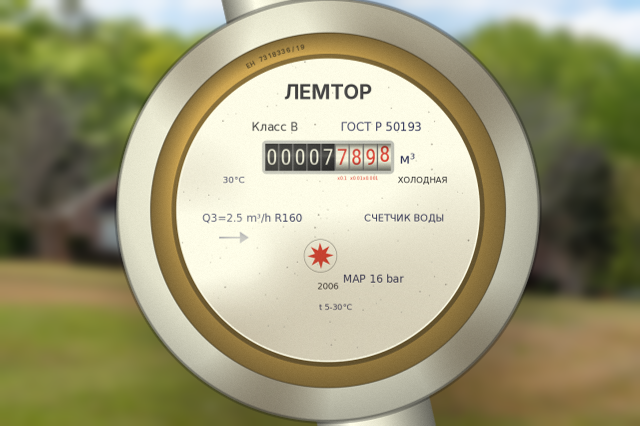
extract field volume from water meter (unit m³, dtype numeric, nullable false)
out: 7.7898 m³
